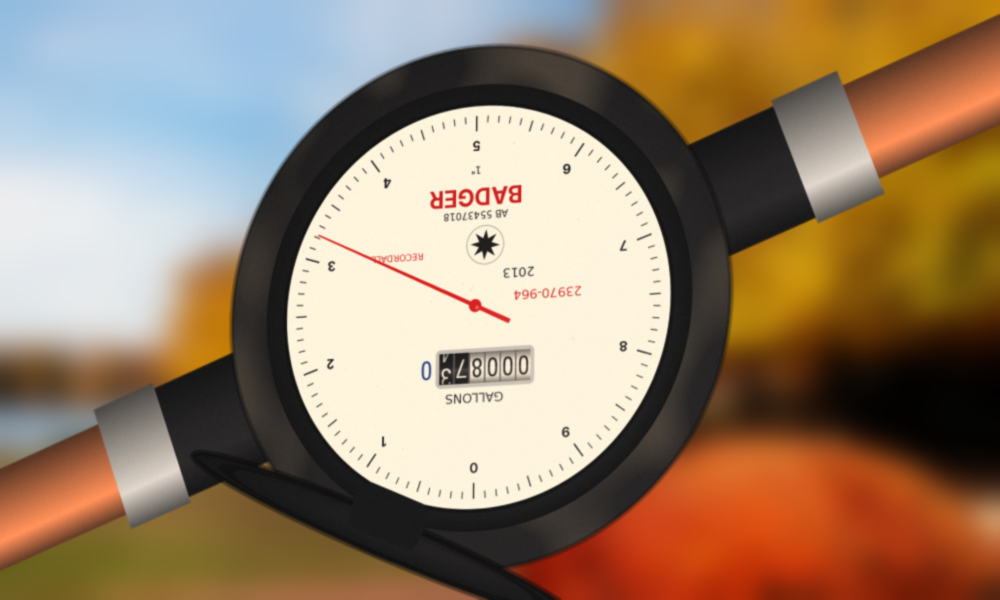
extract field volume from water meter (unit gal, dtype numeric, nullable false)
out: 8733.2 gal
